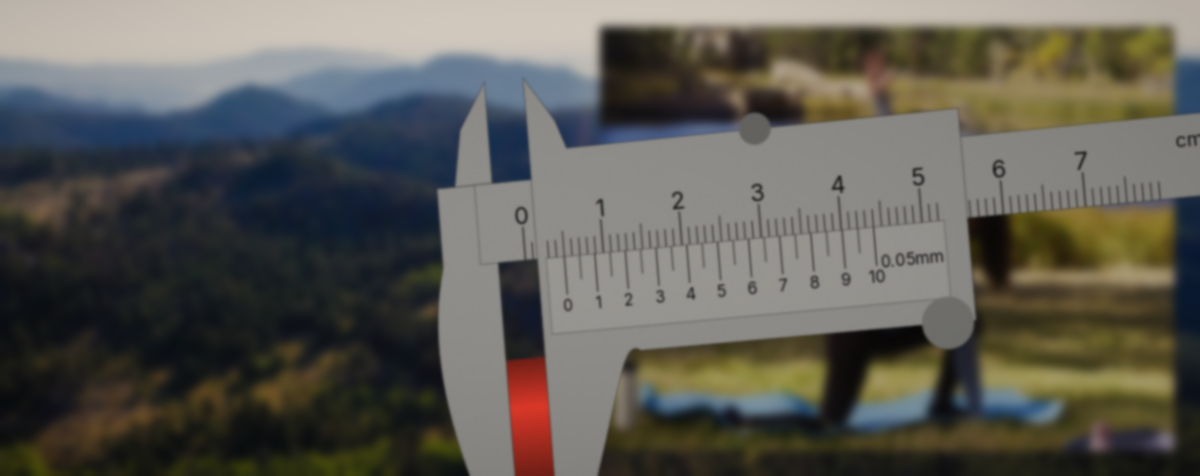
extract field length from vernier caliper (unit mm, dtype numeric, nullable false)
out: 5.0 mm
